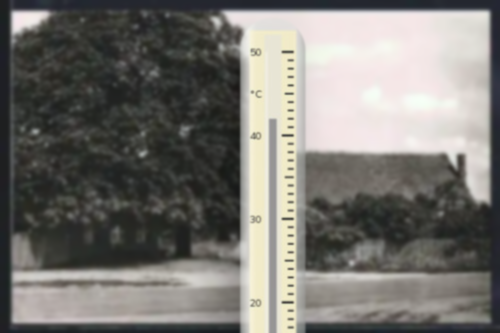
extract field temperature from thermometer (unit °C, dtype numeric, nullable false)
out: 42 °C
